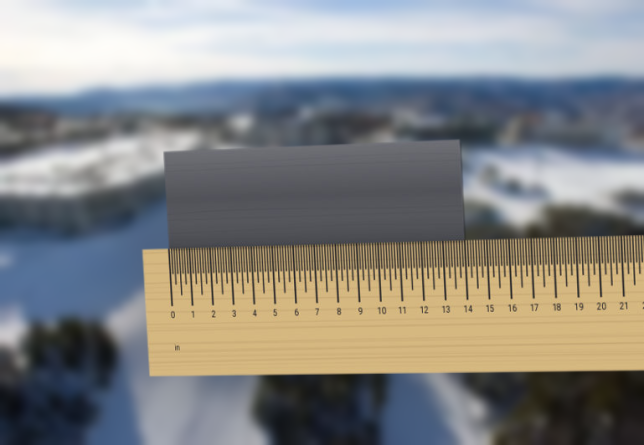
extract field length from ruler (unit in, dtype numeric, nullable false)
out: 14 in
